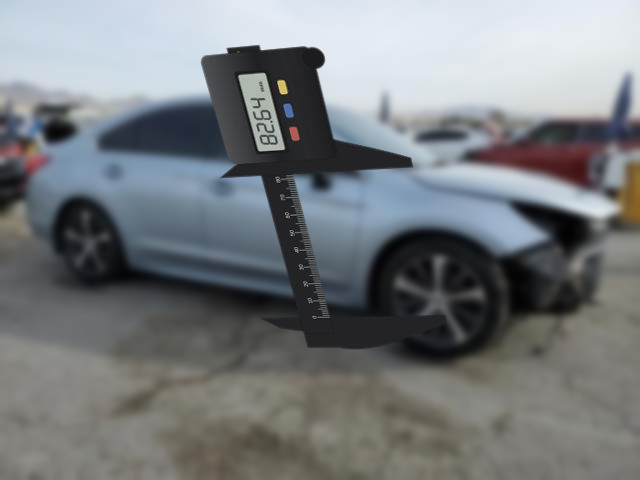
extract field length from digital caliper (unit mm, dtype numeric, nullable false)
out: 82.64 mm
